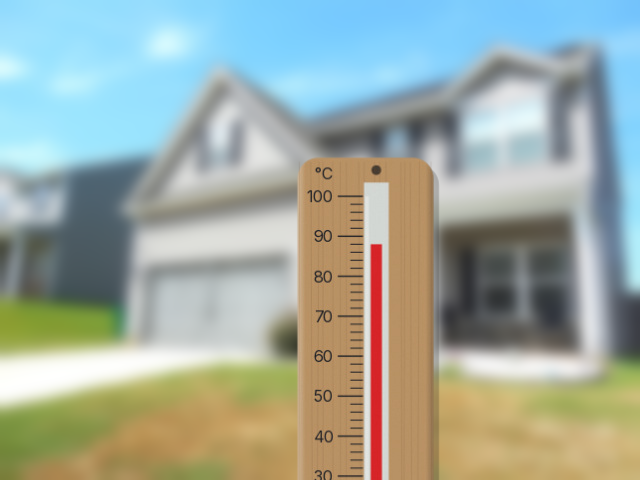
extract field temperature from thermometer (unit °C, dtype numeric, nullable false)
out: 88 °C
